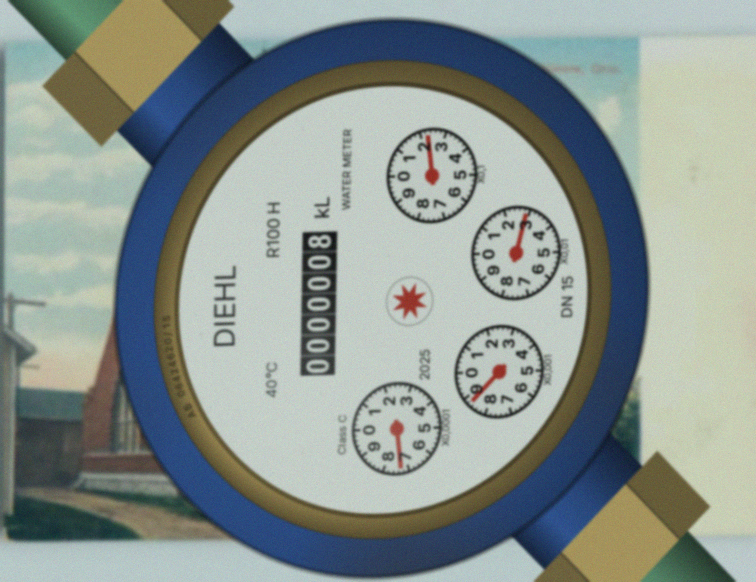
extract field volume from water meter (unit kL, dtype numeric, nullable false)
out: 8.2287 kL
